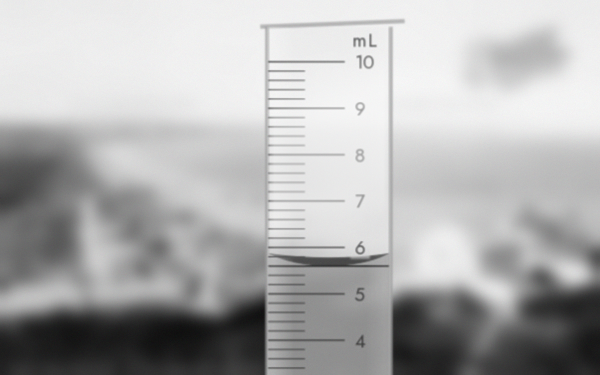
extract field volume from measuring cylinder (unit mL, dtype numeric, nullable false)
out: 5.6 mL
